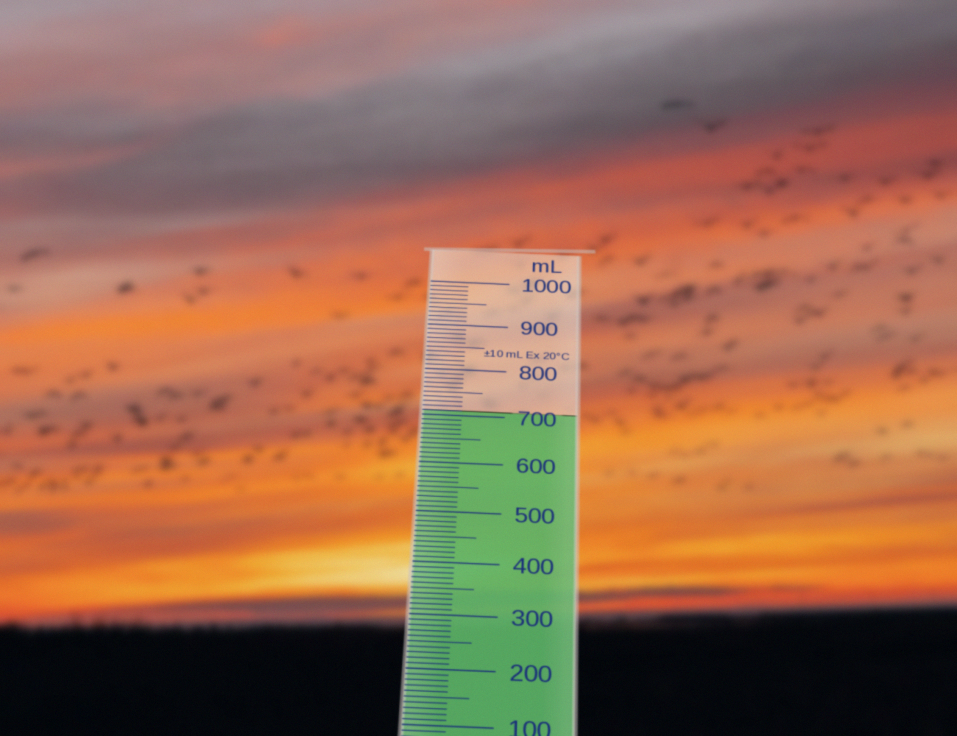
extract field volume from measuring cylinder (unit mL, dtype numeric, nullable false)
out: 710 mL
